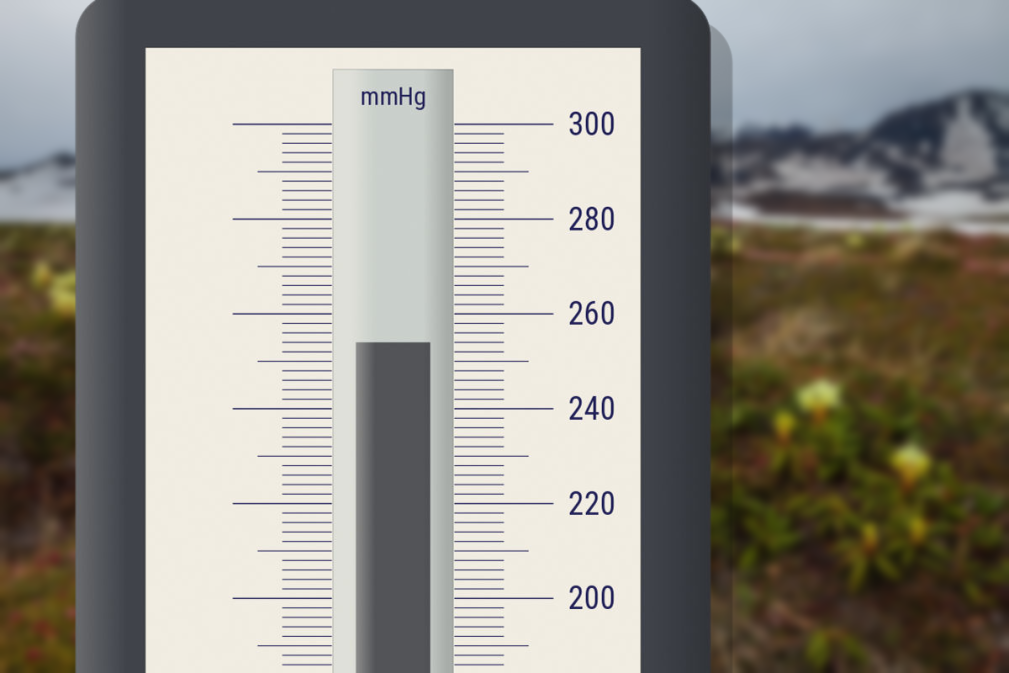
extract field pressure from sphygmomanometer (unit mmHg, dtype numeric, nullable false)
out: 254 mmHg
